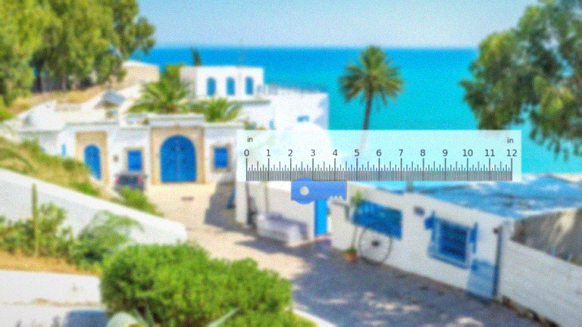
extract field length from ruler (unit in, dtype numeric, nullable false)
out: 2.5 in
